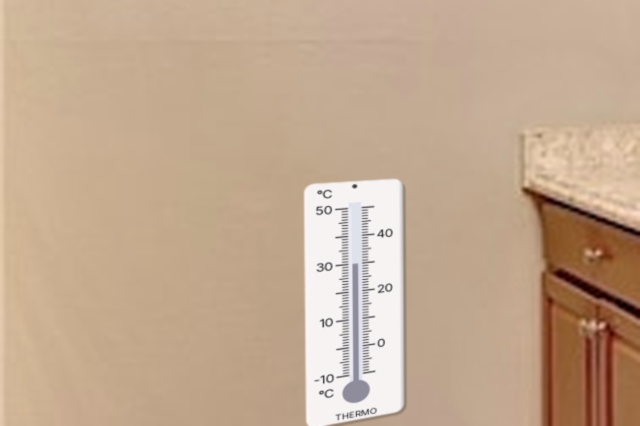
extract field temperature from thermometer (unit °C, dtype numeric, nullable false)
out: 30 °C
